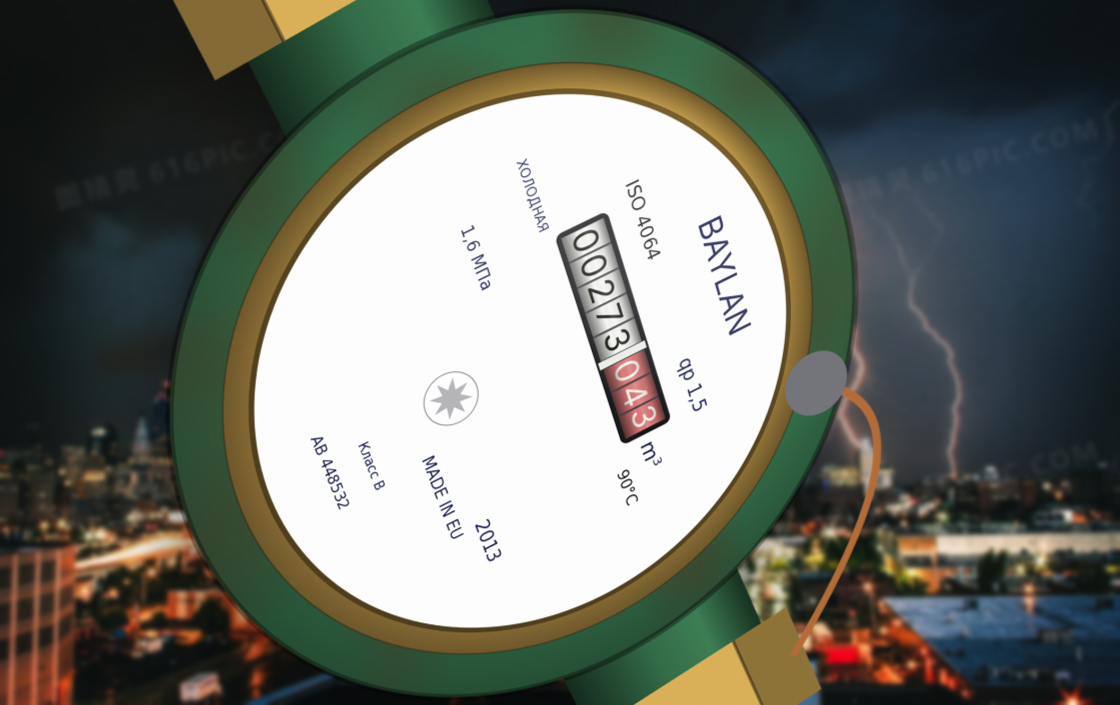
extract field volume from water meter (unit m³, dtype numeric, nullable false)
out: 273.043 m³
